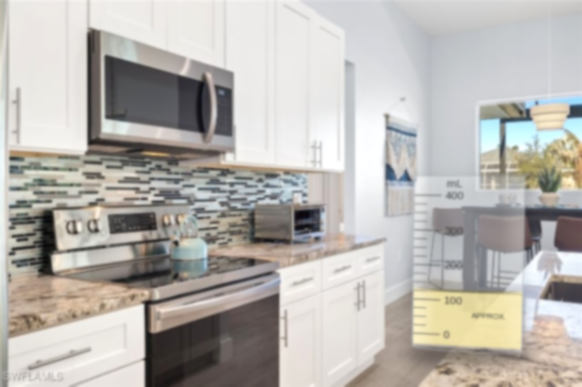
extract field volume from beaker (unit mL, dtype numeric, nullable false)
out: 125 mL
